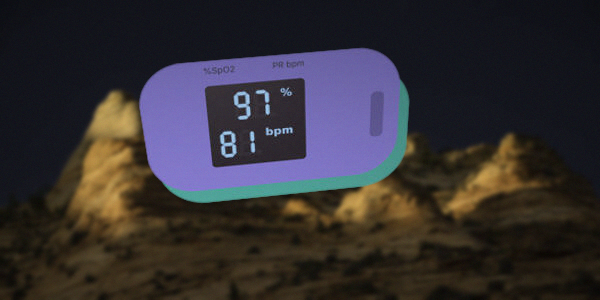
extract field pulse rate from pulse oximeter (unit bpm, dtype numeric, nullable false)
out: 81 bpm
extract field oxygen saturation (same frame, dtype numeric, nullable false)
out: 97 %
